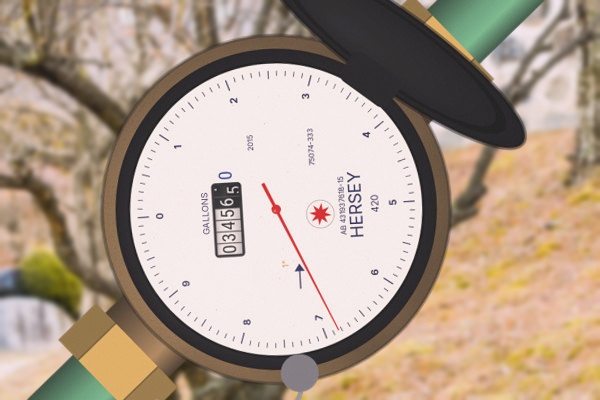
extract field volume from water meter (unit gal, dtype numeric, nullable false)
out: 345646.8 gal
